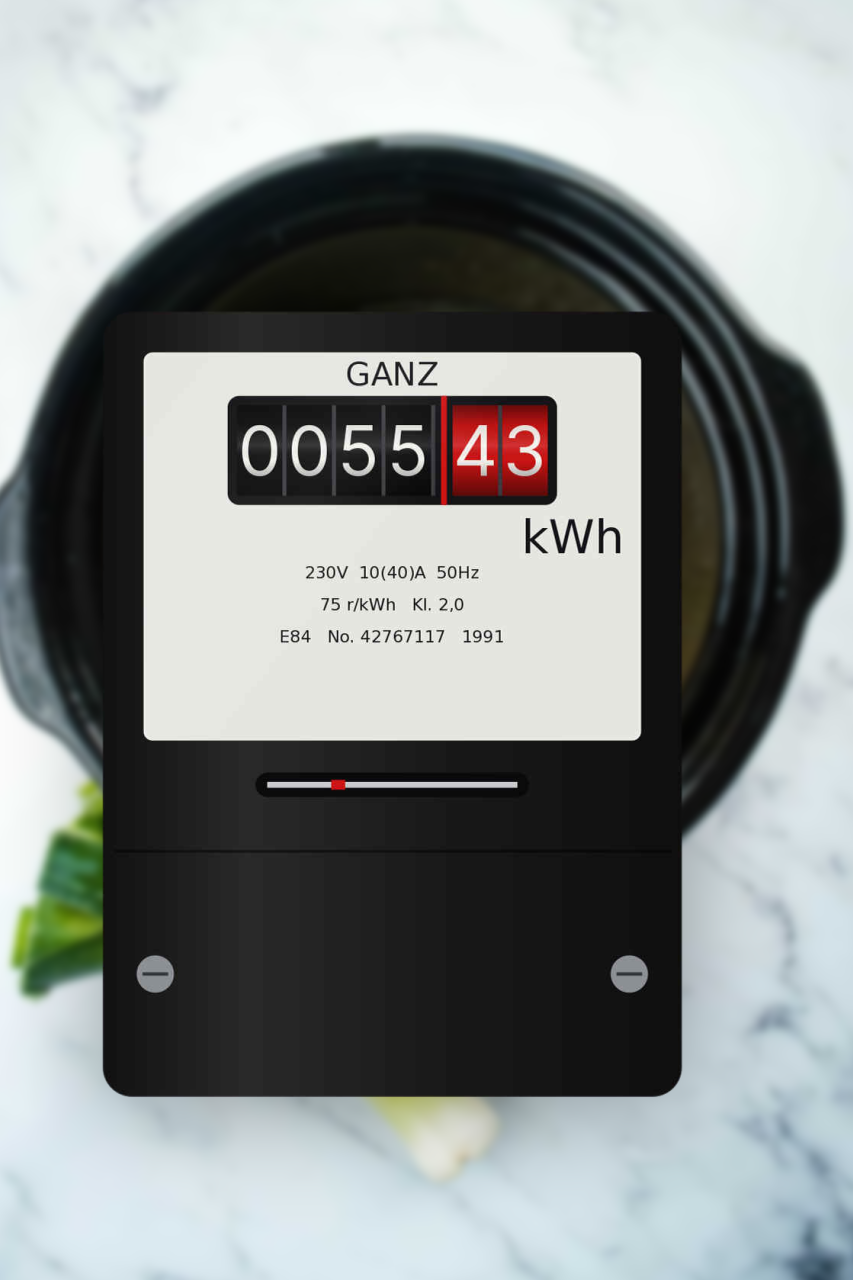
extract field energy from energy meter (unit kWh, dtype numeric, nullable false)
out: 55.43 kWh
